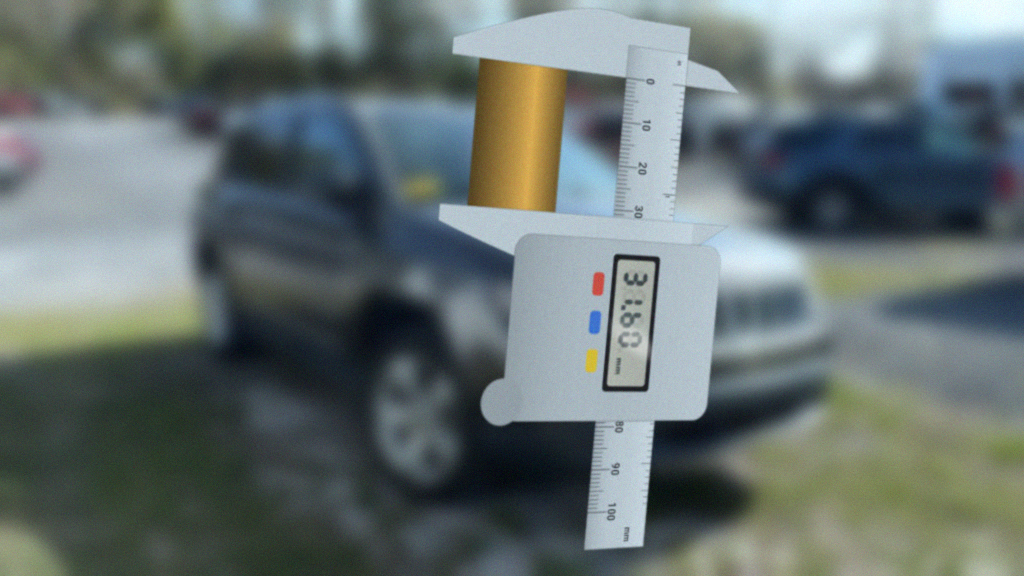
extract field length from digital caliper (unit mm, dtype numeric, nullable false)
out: 31.60 mm
